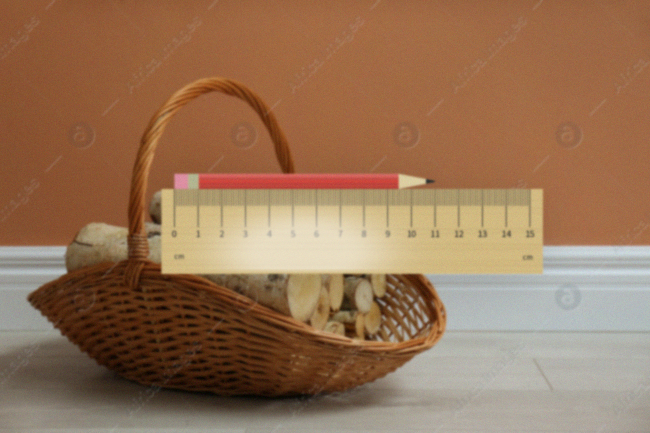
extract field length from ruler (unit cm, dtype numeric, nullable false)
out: 11 cm
